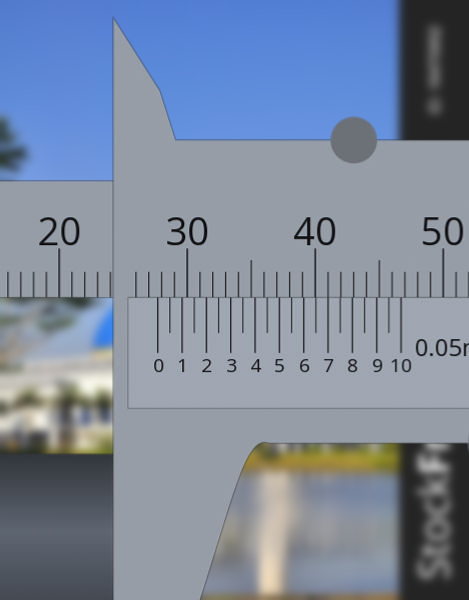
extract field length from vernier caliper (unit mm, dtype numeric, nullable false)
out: 27.7 mm
